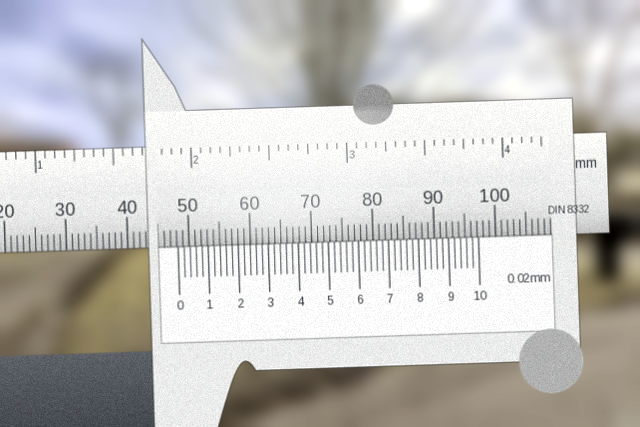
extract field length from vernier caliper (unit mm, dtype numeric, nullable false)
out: 48.2 mm
